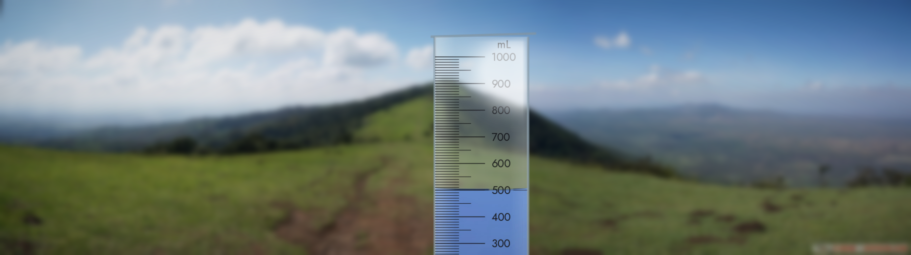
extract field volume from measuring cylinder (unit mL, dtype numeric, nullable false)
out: 500 mL
